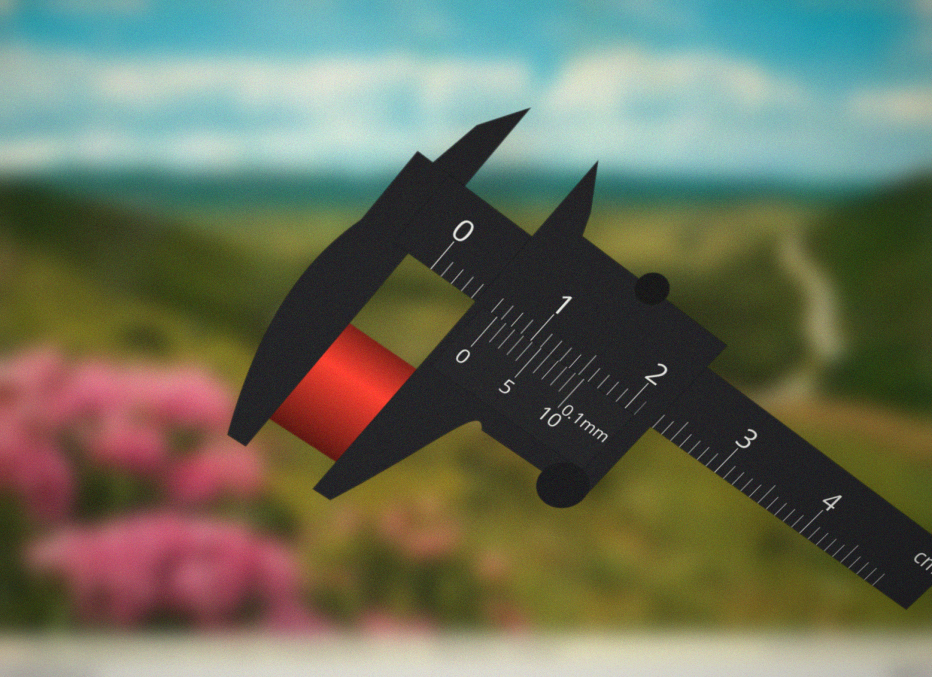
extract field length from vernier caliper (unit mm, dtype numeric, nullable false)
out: 6.6 mm
